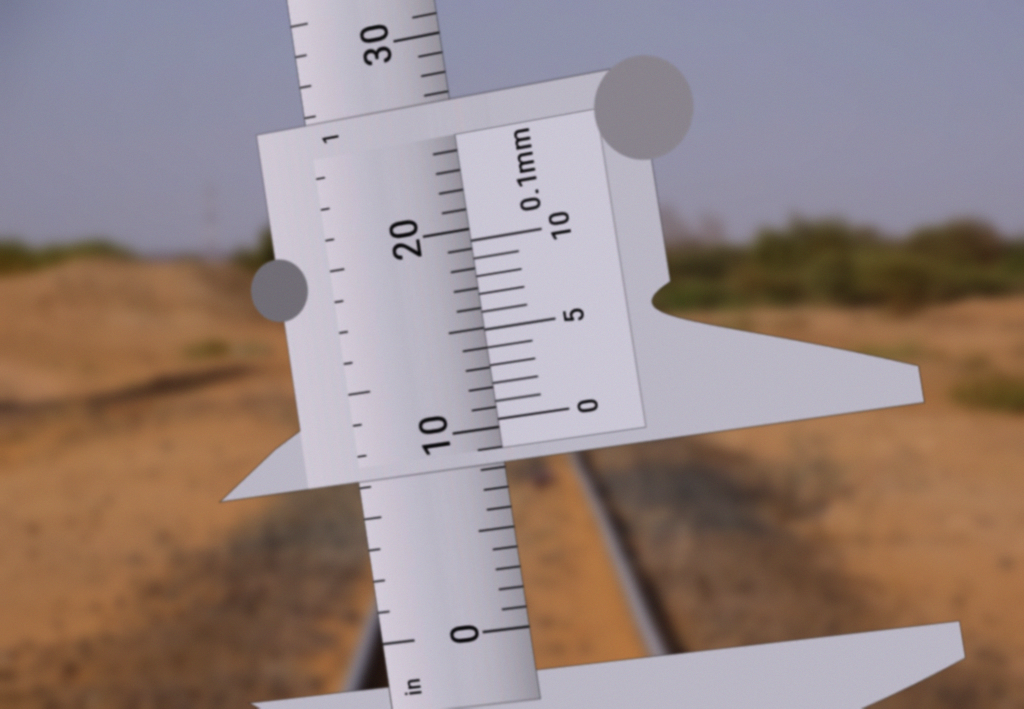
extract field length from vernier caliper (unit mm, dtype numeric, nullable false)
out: 10.4 mm
